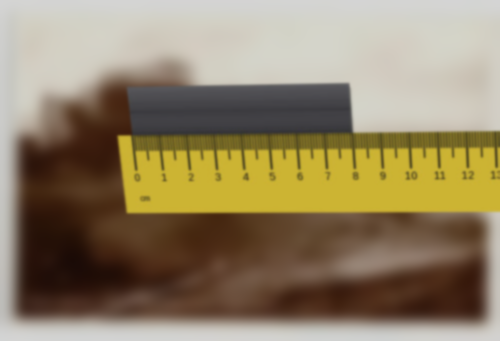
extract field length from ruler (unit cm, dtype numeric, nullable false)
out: 8 cm
